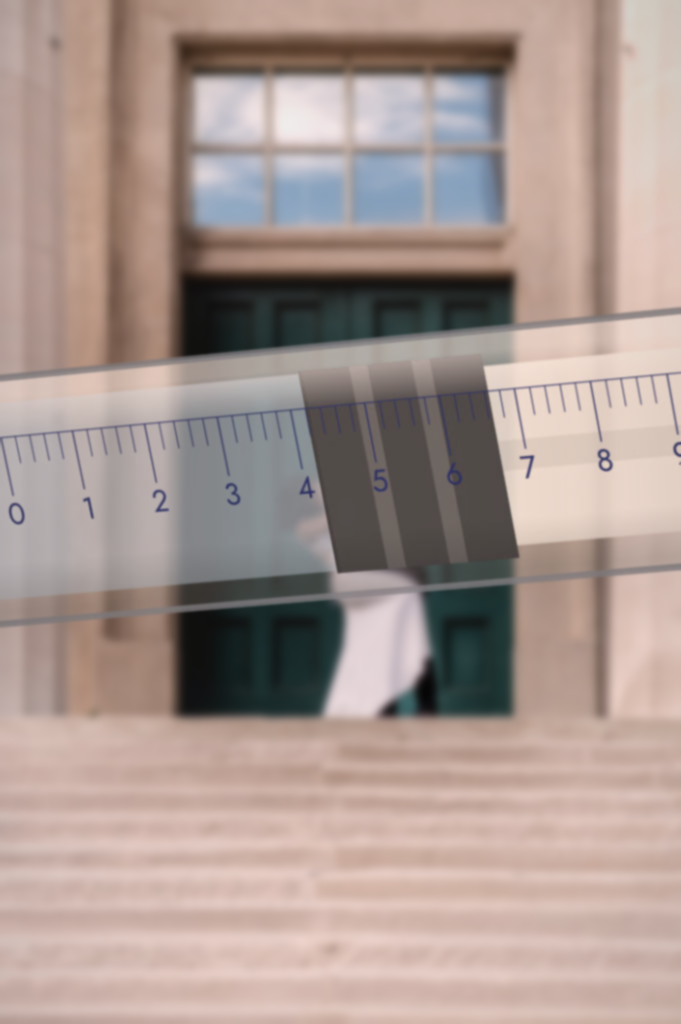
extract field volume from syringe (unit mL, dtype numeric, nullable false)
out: 4.2 mL
